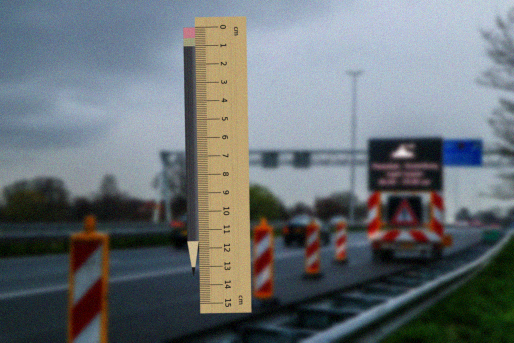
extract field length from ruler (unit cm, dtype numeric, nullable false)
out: 13.5 cm
